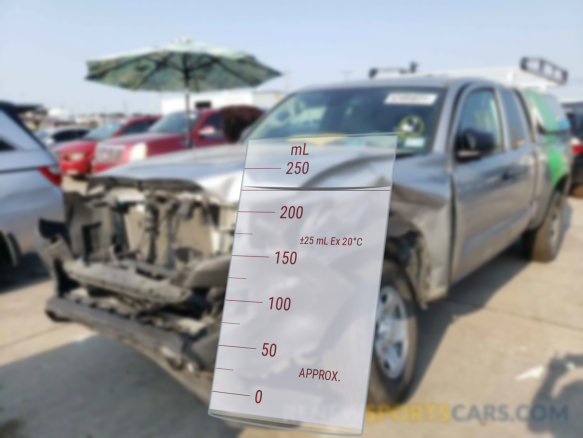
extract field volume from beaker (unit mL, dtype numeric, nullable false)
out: 225 mL
